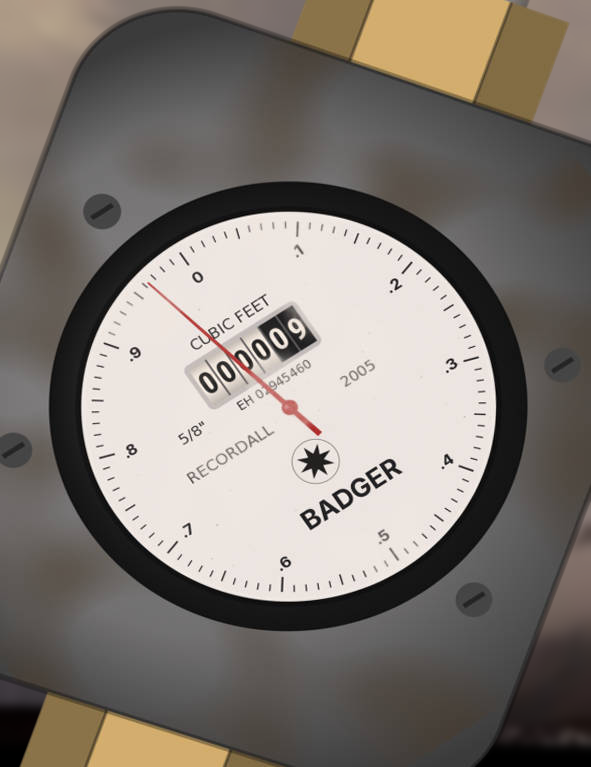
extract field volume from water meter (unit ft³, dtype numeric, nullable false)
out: 8.96 ft³
